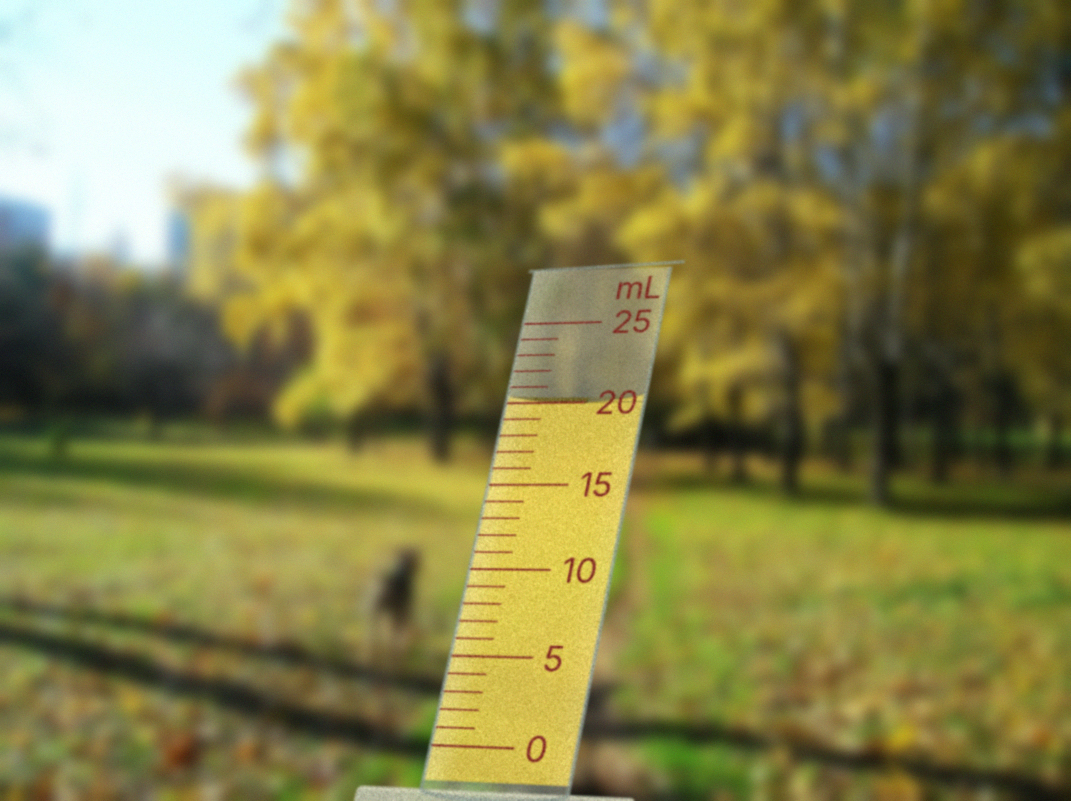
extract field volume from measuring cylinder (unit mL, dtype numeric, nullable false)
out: 20 mL
